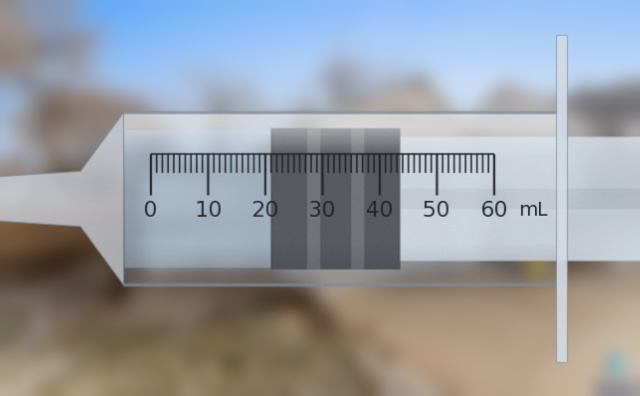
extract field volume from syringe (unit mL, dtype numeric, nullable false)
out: 21 mL
